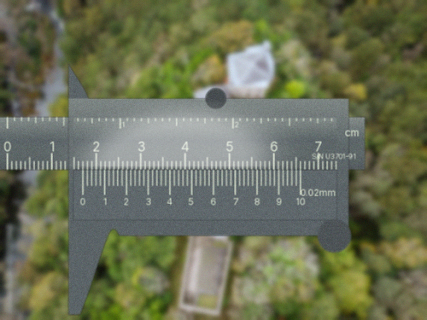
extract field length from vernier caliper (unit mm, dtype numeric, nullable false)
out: 17.0 mm
